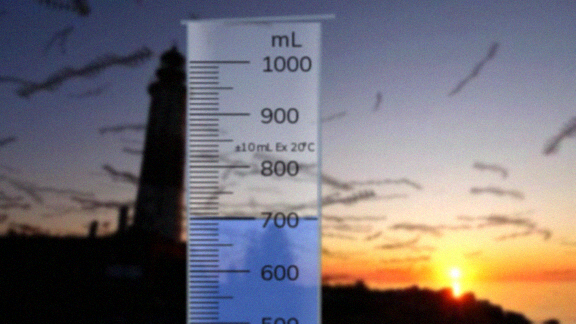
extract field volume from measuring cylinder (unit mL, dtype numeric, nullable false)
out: 700 mL
